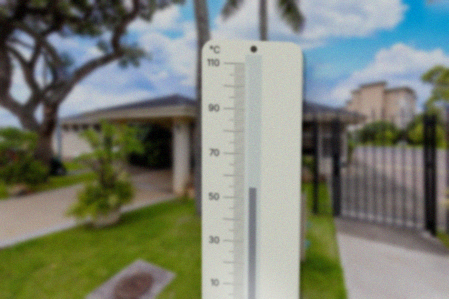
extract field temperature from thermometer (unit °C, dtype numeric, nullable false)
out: 55 °C
